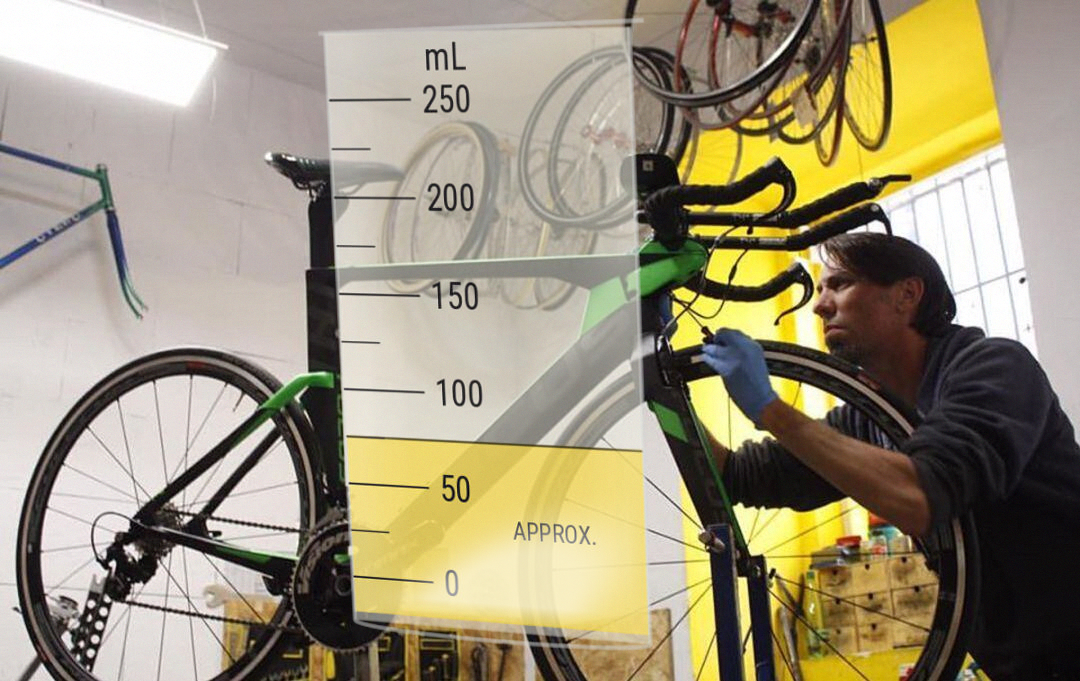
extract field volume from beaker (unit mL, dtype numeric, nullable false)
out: 75 mL
